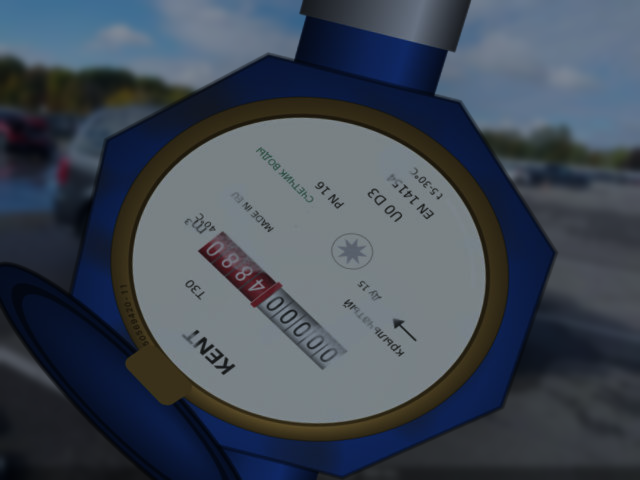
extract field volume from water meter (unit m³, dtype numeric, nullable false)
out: 0.4880 m³
